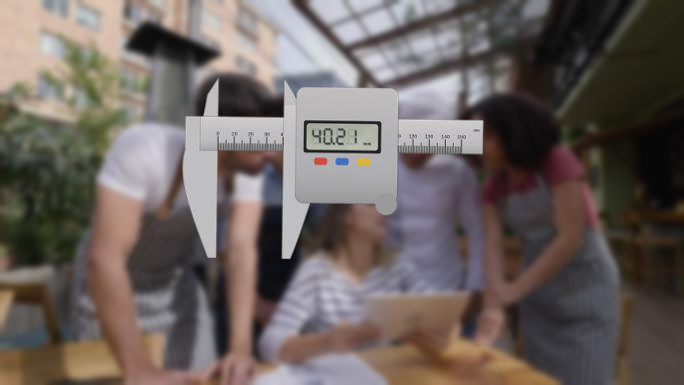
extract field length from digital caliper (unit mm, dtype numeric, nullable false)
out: 40.21 mm
